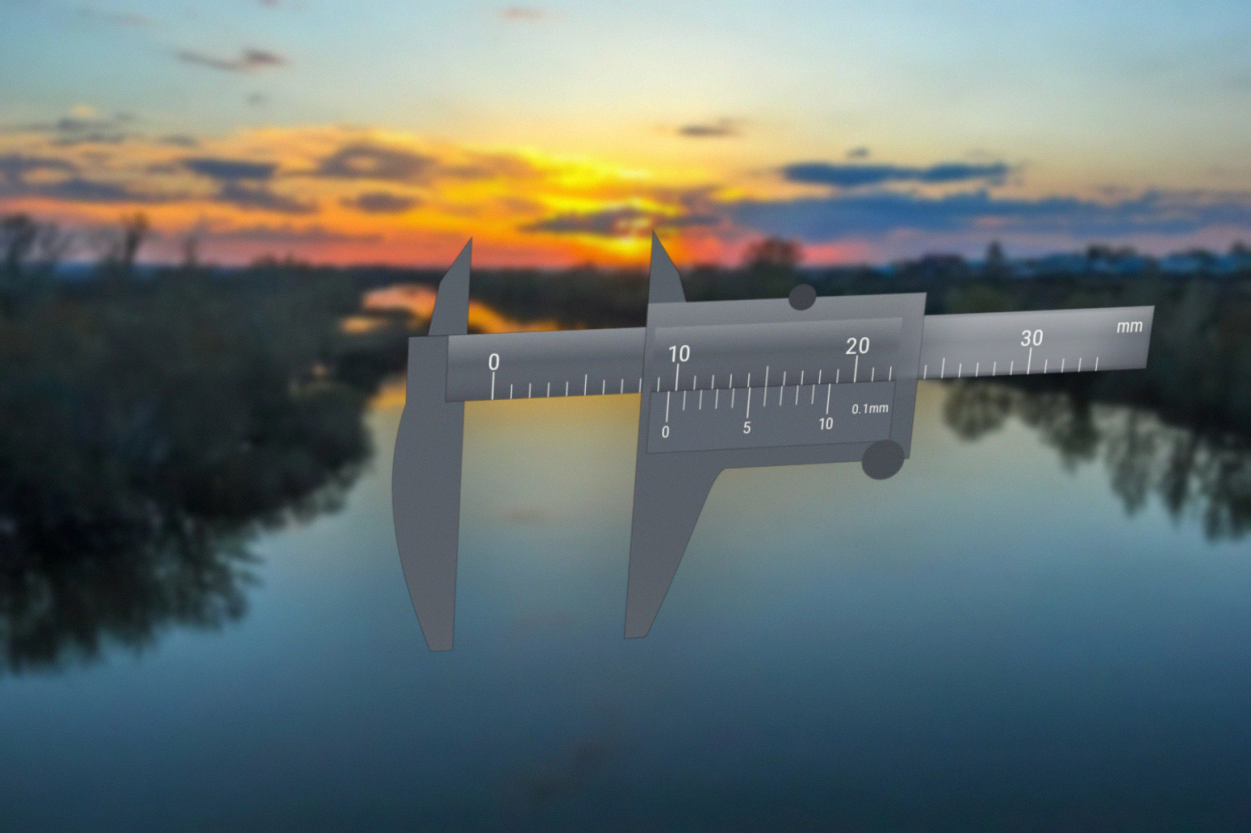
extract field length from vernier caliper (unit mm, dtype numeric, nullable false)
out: 9.6 mm
